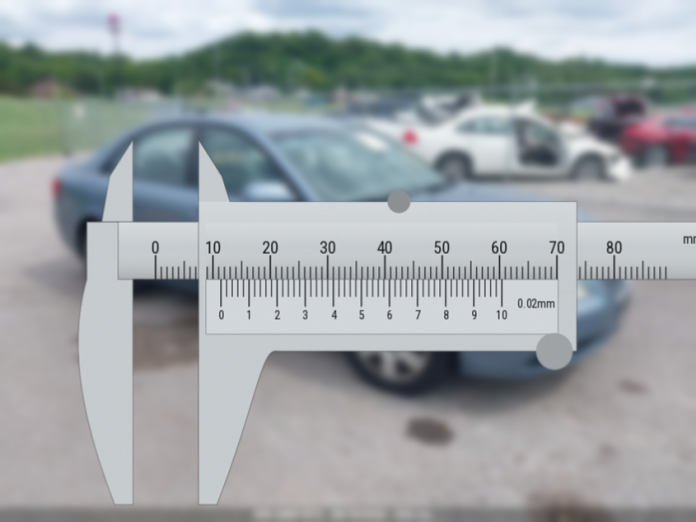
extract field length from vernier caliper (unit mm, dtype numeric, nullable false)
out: 11.4 mm
